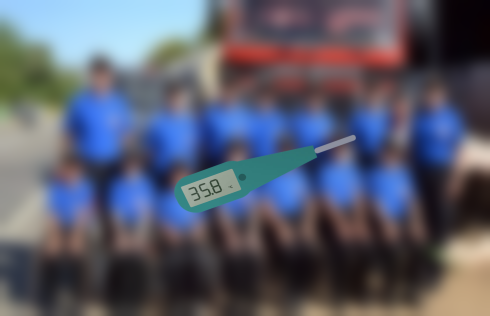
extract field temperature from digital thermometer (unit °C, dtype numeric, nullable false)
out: 35.8 °C
